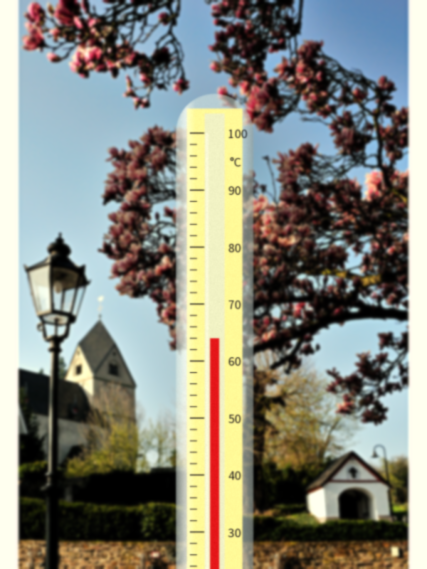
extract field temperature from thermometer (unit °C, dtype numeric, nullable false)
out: 64 °C
